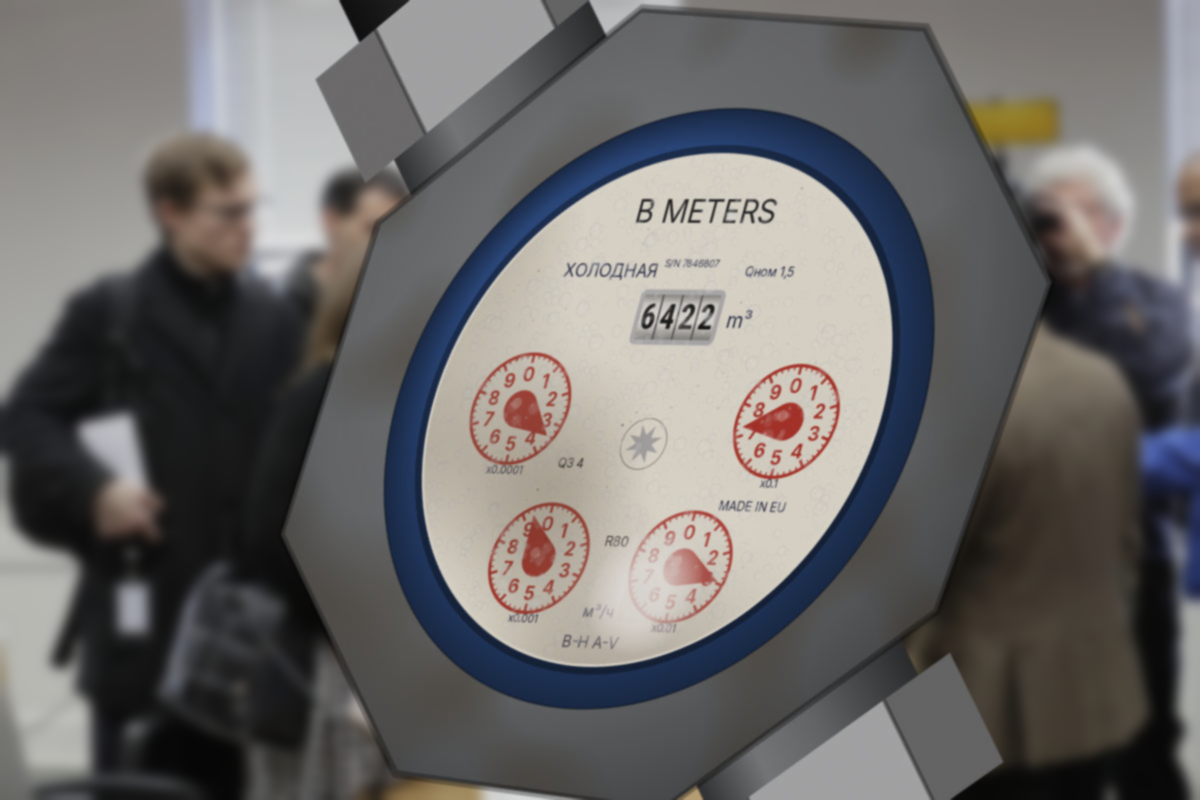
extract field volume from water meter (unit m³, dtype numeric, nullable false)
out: 6422.7293 m³
